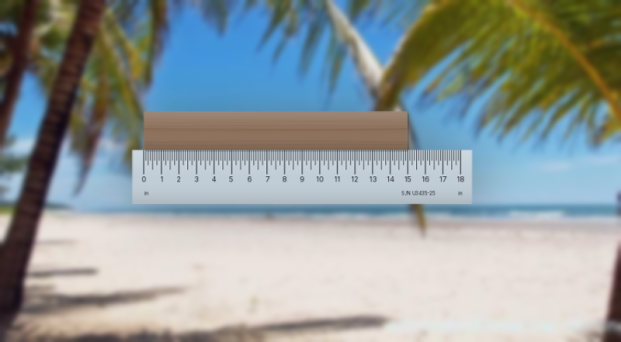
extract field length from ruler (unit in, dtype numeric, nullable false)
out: 15 in
